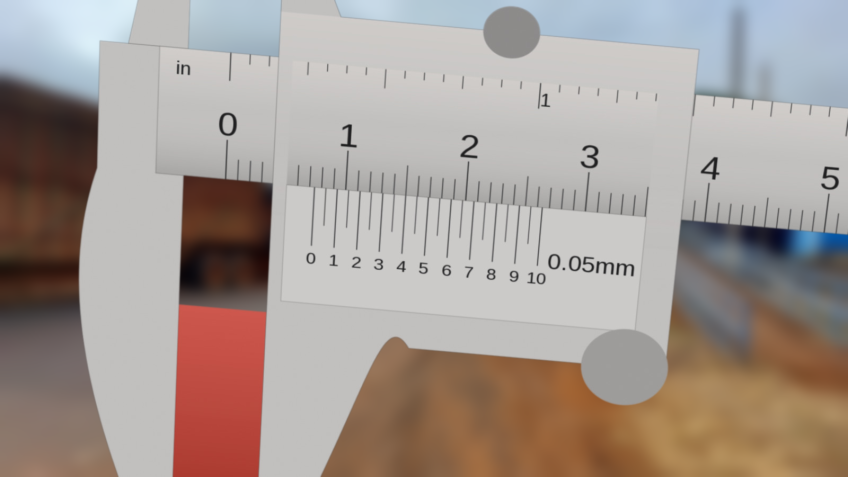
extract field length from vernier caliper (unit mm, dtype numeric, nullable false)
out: 7.4 mm
